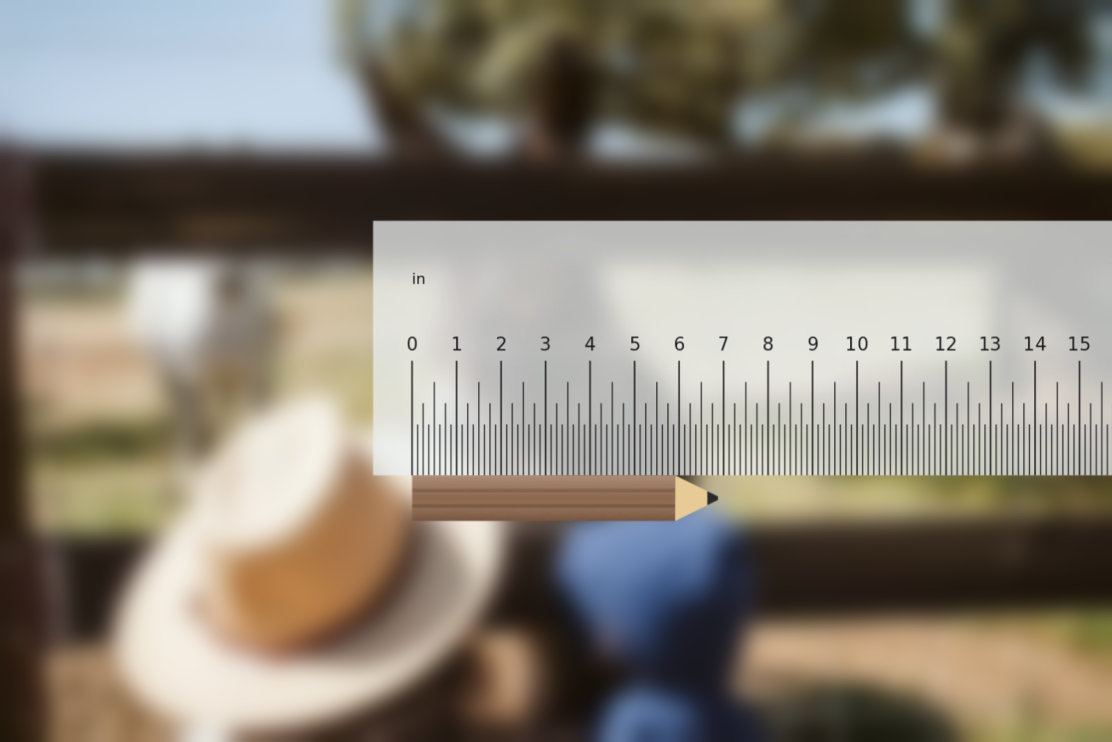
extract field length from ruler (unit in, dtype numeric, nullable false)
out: 6.875 in
